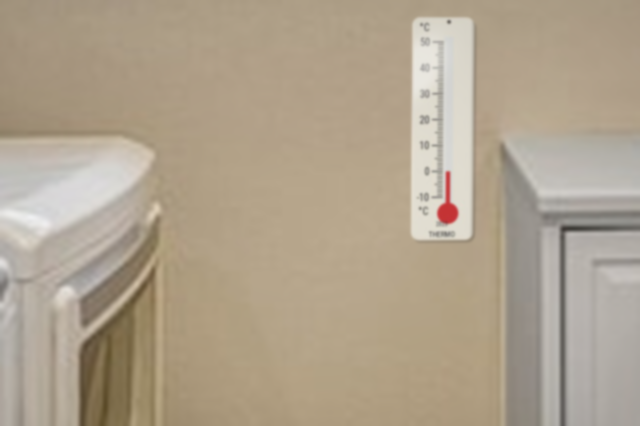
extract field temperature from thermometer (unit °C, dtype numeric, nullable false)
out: 0 °C
